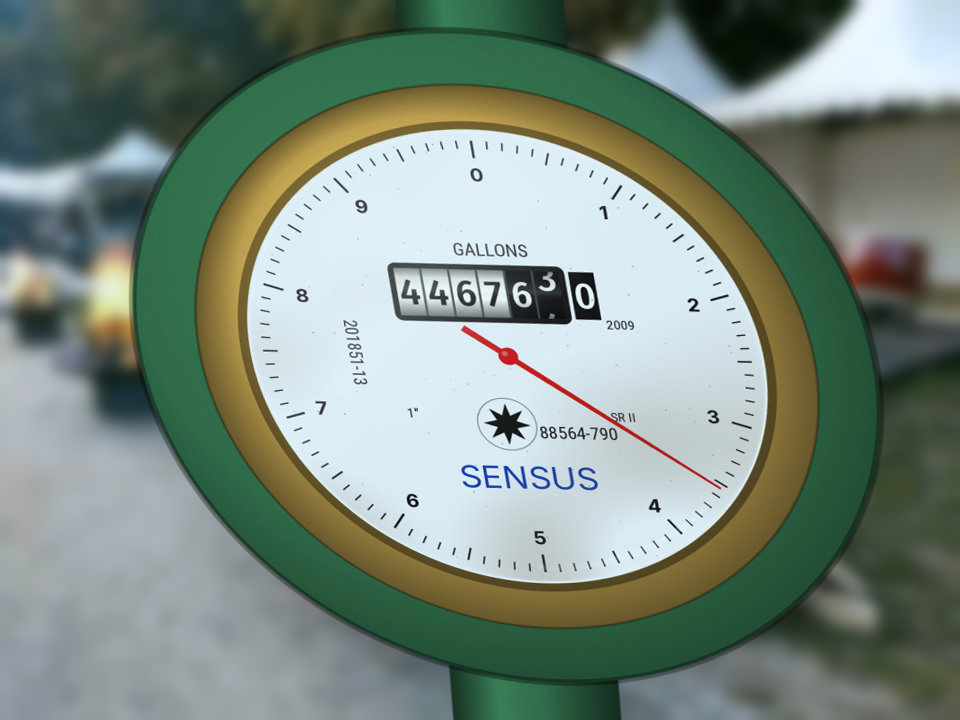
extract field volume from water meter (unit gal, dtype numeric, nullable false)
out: 4467633.5 gal
